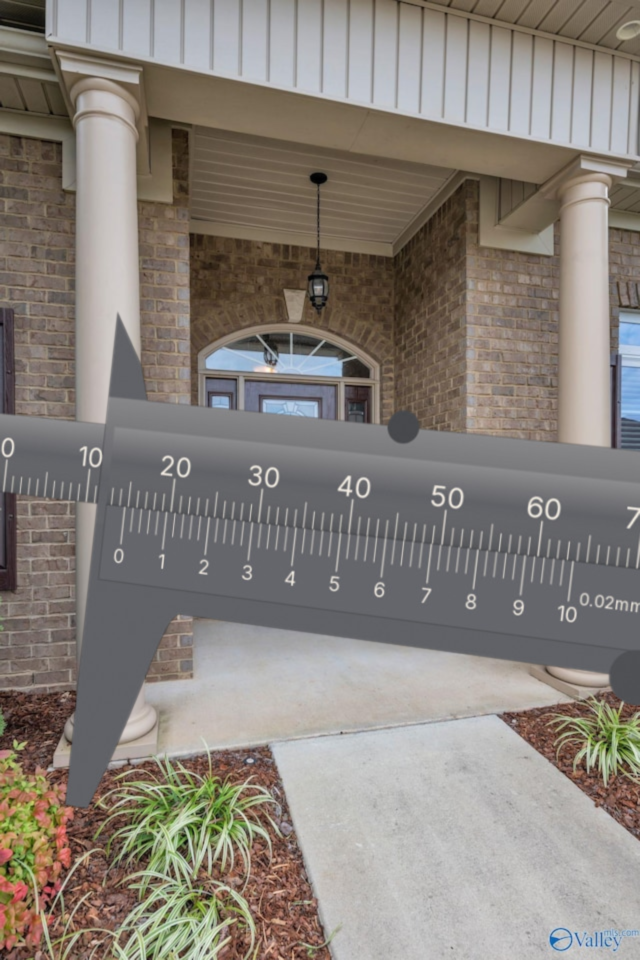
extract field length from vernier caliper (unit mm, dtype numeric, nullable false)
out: 14.6 mm
